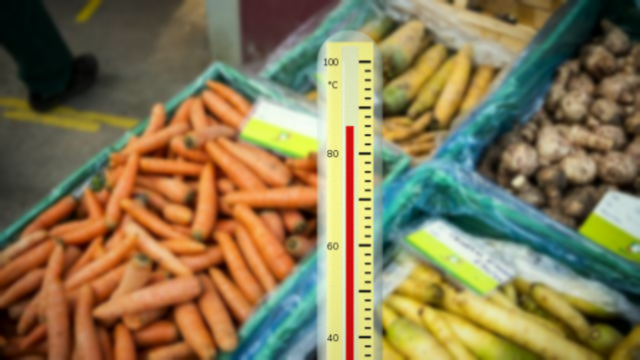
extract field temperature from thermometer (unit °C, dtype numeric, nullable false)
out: 86 °C
